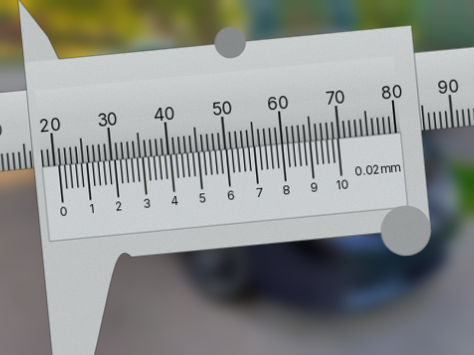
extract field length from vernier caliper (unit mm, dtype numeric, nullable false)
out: 20.8 mm
